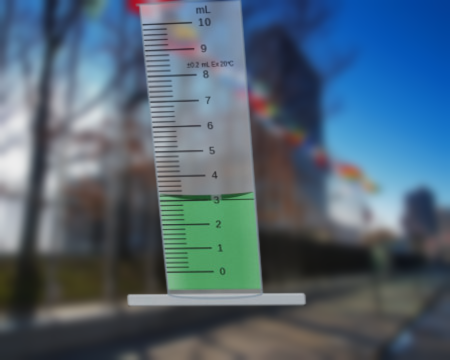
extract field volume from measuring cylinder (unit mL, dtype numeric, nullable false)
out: 3 mL
